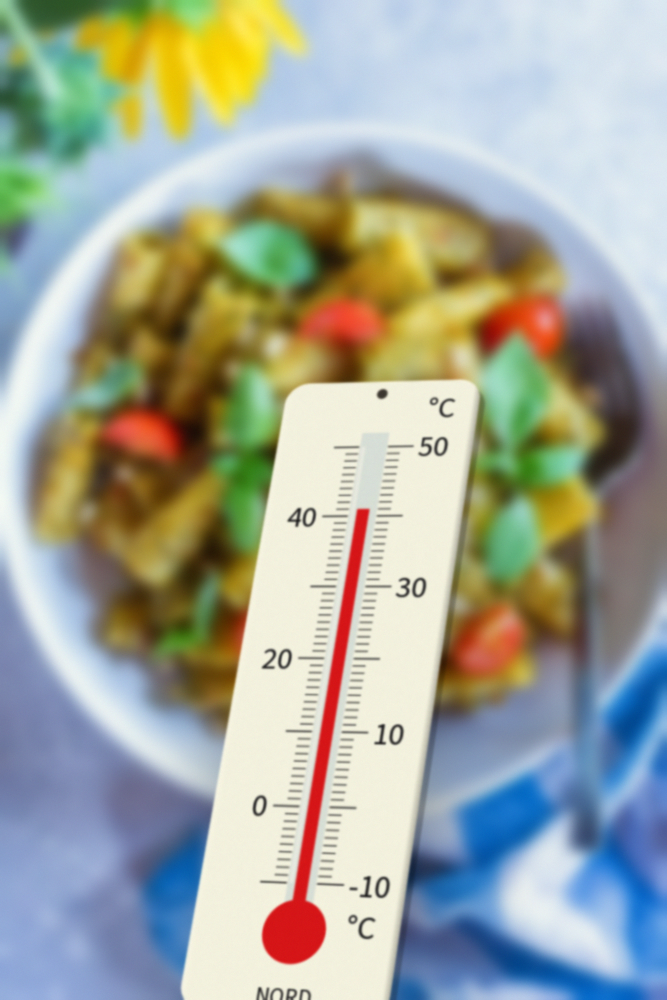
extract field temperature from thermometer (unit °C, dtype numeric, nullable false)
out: 41 °C
